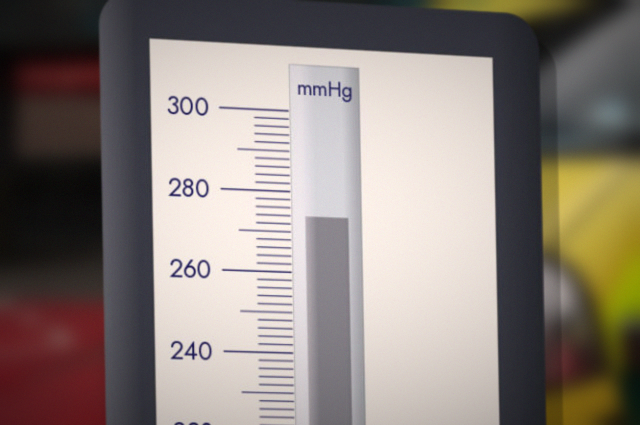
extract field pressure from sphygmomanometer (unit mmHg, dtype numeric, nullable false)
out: 274 mmHg
